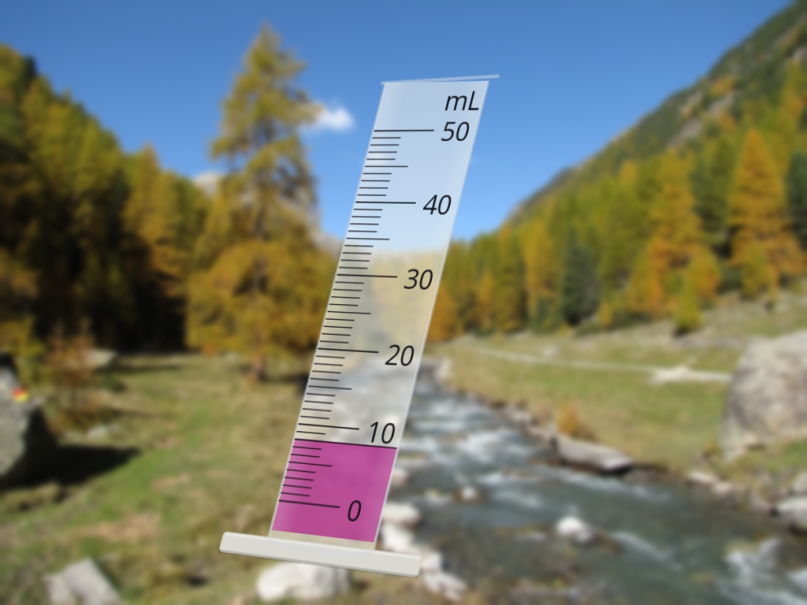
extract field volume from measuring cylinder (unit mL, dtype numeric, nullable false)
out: 8 mL
